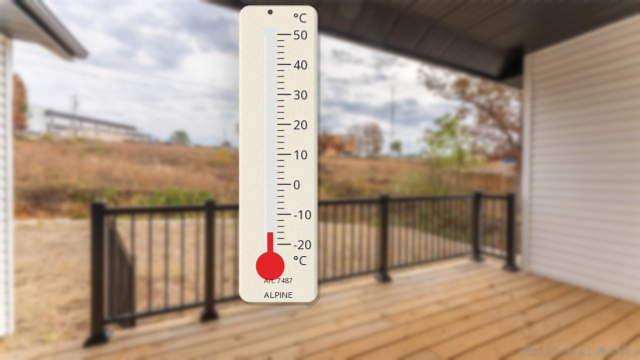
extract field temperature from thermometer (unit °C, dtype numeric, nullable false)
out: -16 °C
